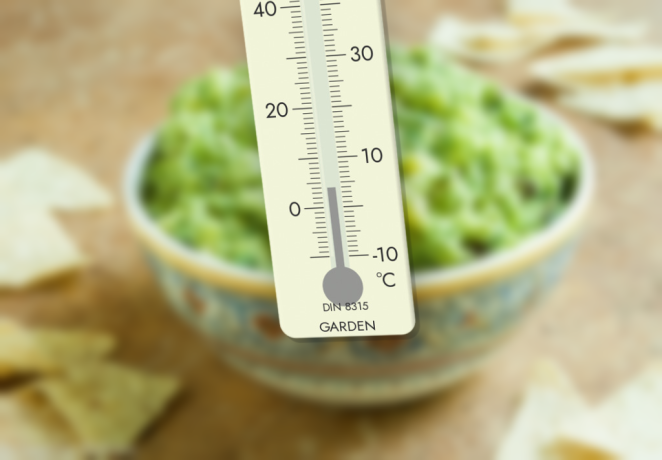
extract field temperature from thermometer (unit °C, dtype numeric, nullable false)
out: 4 °C
